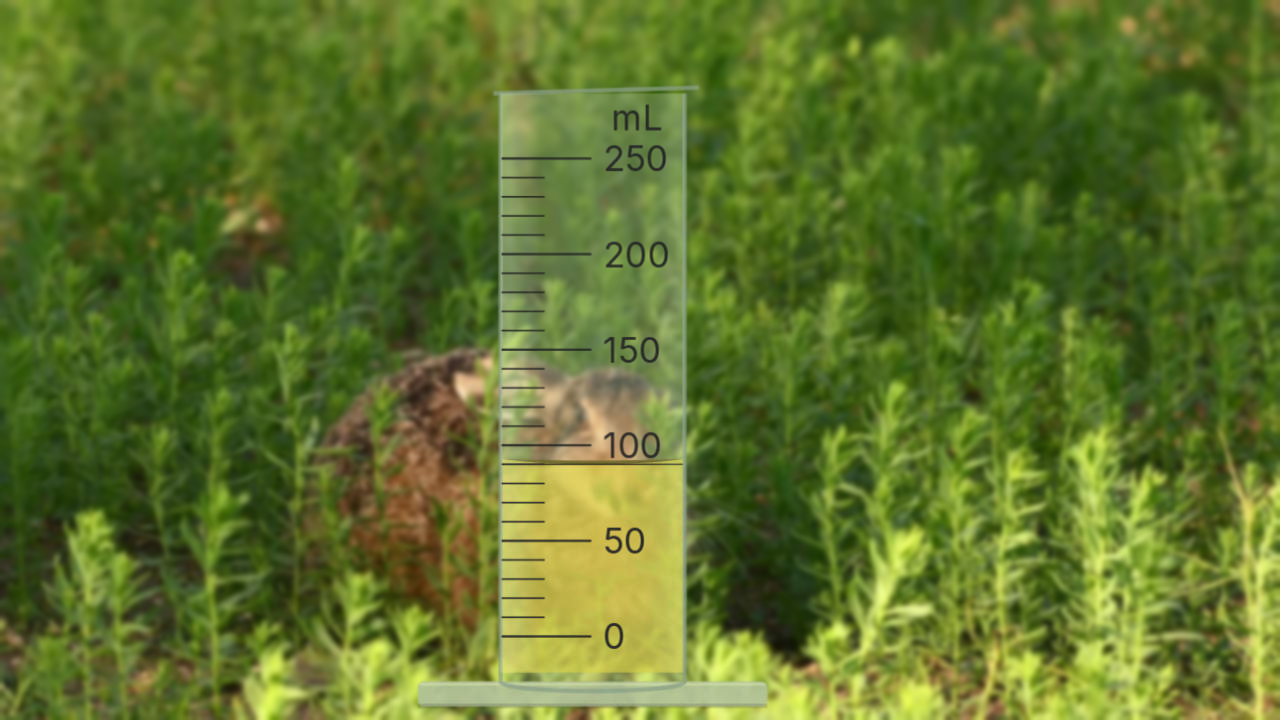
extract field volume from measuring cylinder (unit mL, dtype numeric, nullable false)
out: 90 mL
